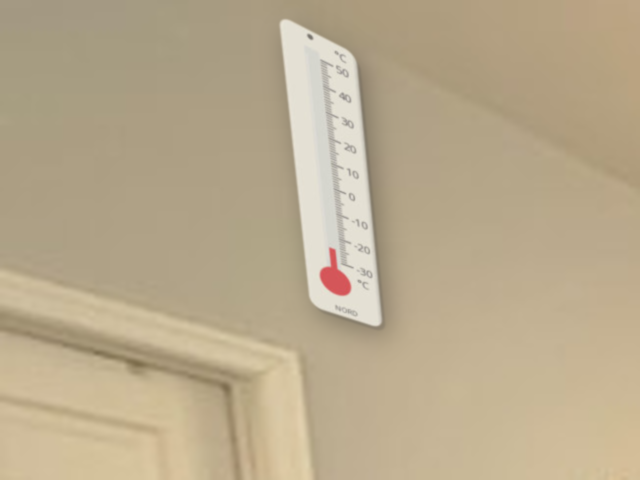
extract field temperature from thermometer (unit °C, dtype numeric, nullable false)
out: -25 °C
